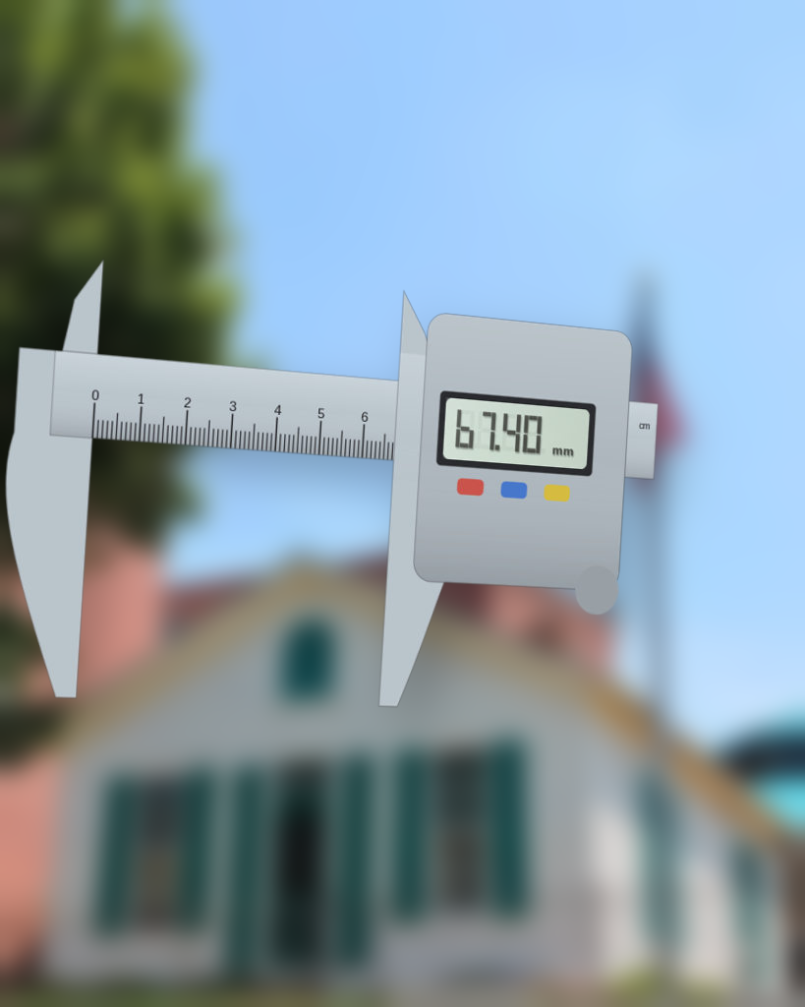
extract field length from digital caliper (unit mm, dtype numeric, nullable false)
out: 67.40 mm
